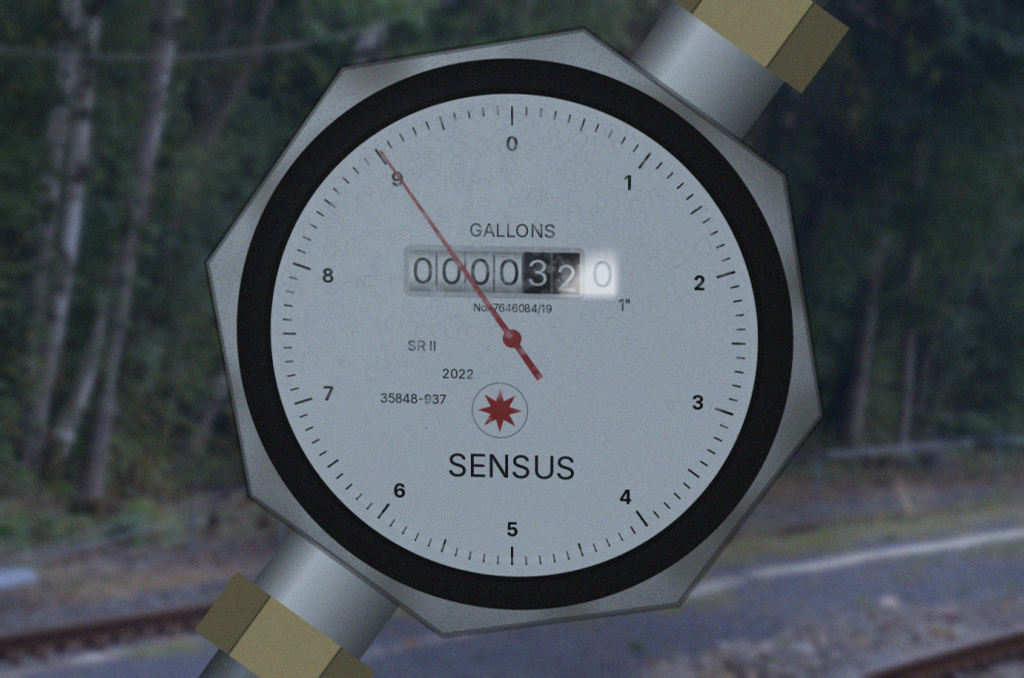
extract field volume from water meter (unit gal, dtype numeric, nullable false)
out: 319.0 gal
